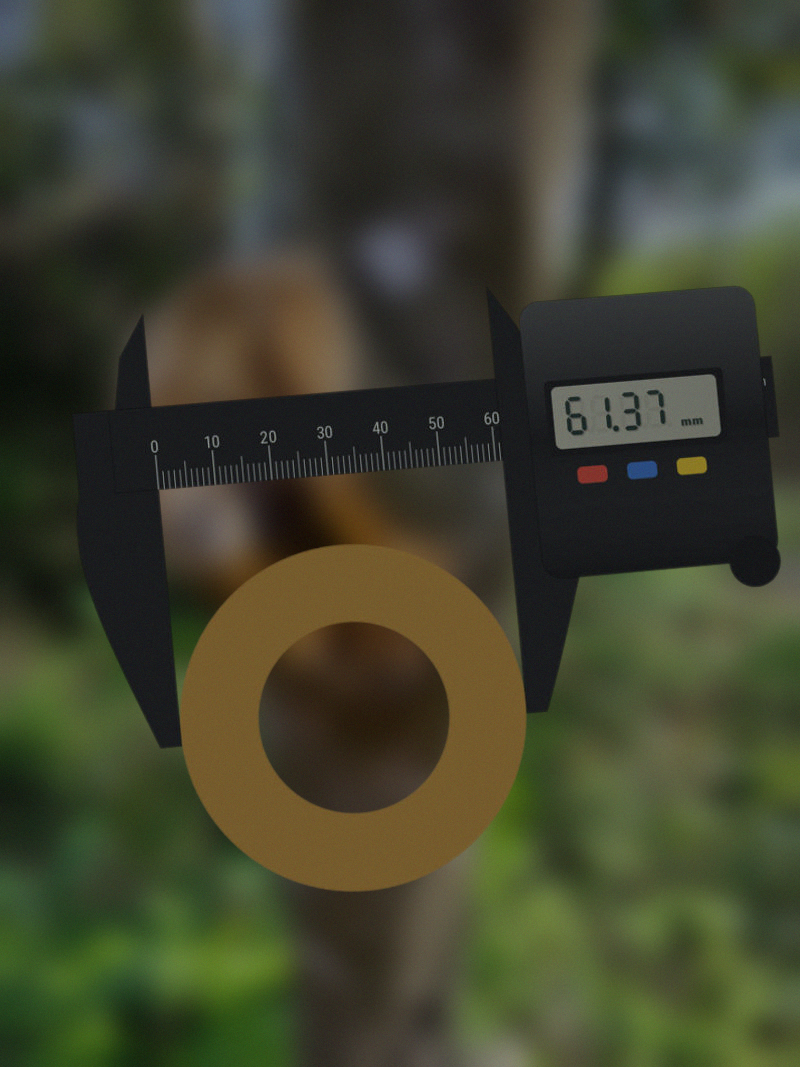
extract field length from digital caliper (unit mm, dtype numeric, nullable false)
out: 61.37 mm
